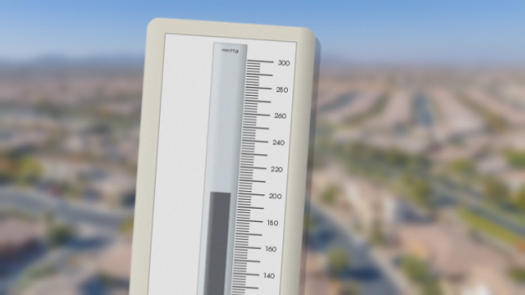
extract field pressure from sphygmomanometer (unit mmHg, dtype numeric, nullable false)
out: 200 mmHg
